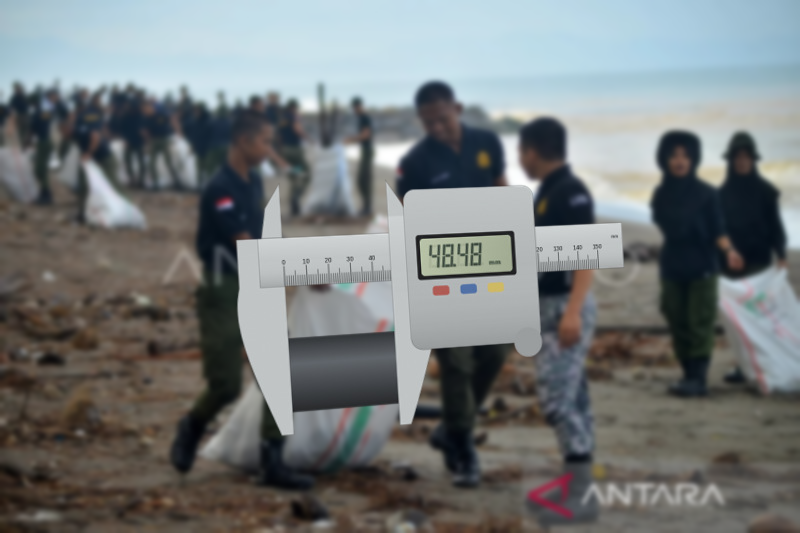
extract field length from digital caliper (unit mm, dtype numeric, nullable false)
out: 48.48 mm
